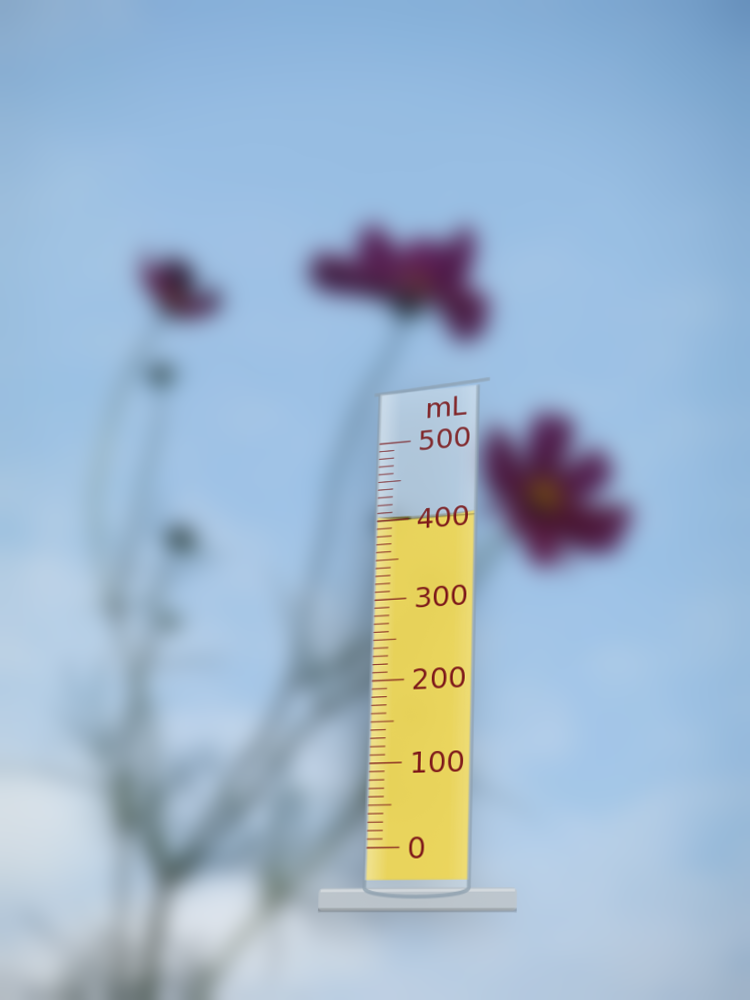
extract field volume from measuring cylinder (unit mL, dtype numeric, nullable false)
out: 400 mL
